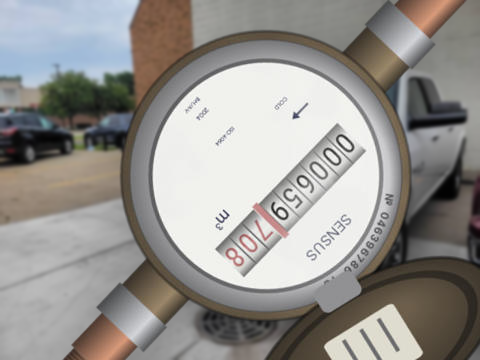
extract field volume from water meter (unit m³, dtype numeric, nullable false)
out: 659.708 m³
